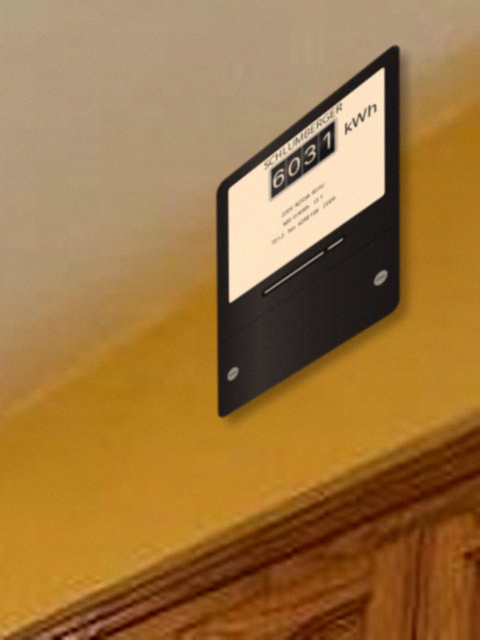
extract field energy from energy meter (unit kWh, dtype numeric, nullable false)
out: 6031 kWh
